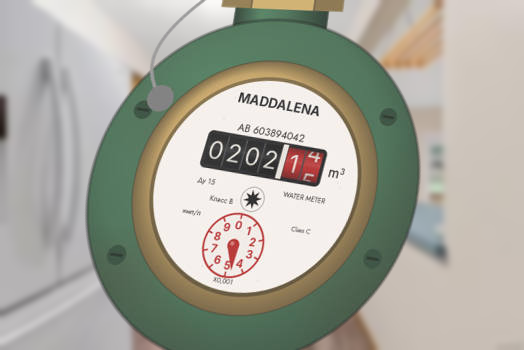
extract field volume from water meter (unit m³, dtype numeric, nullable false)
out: 202.144 m³
